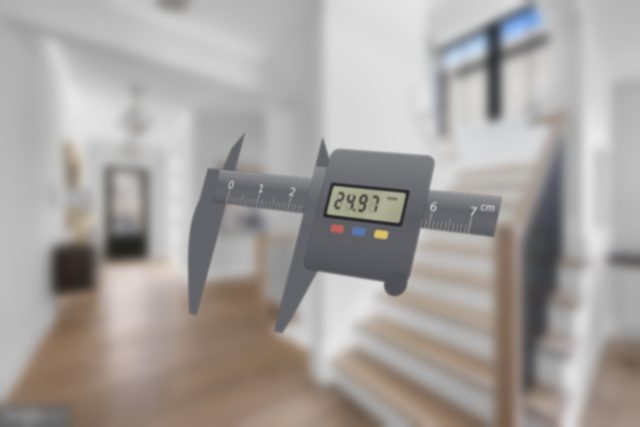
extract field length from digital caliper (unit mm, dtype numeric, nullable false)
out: 24.97 mm
